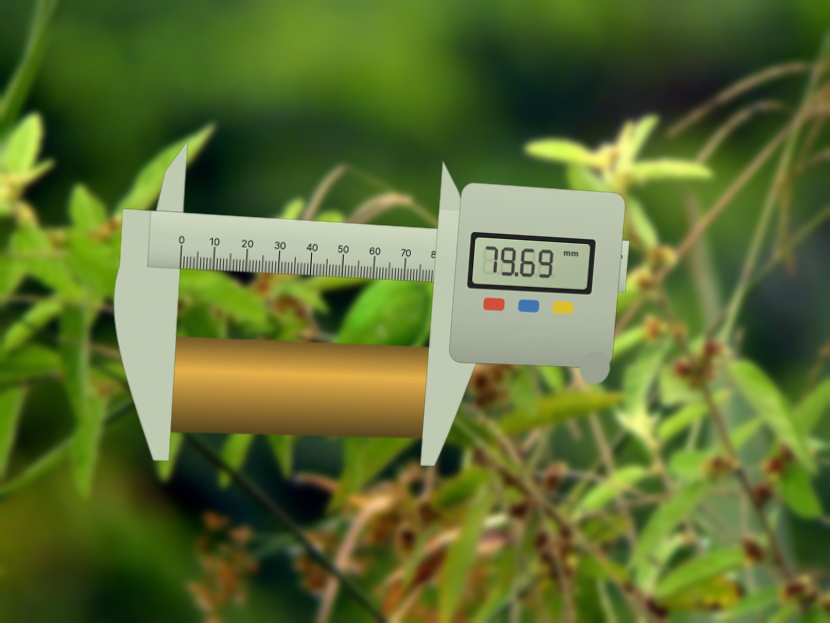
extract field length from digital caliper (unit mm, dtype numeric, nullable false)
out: 79.69 mm
